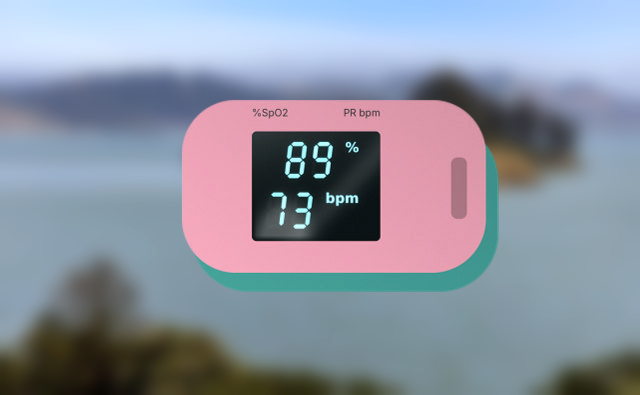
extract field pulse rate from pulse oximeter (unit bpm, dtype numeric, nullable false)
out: 73 bpm
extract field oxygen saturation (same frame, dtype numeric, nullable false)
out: 89 %
